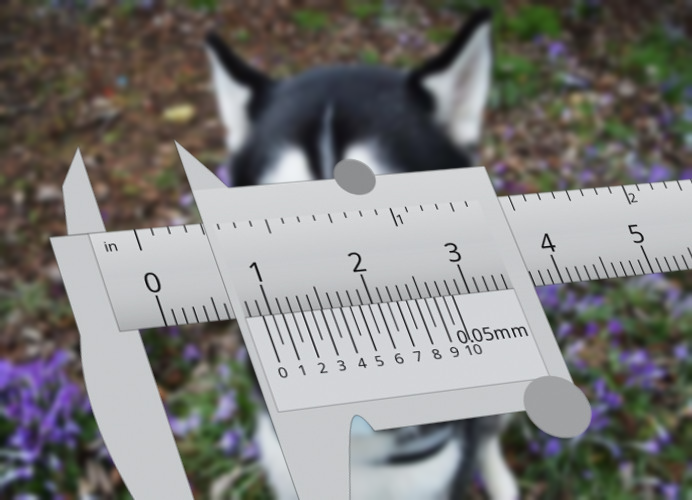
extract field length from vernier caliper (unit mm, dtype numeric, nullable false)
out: 9.2 mm
